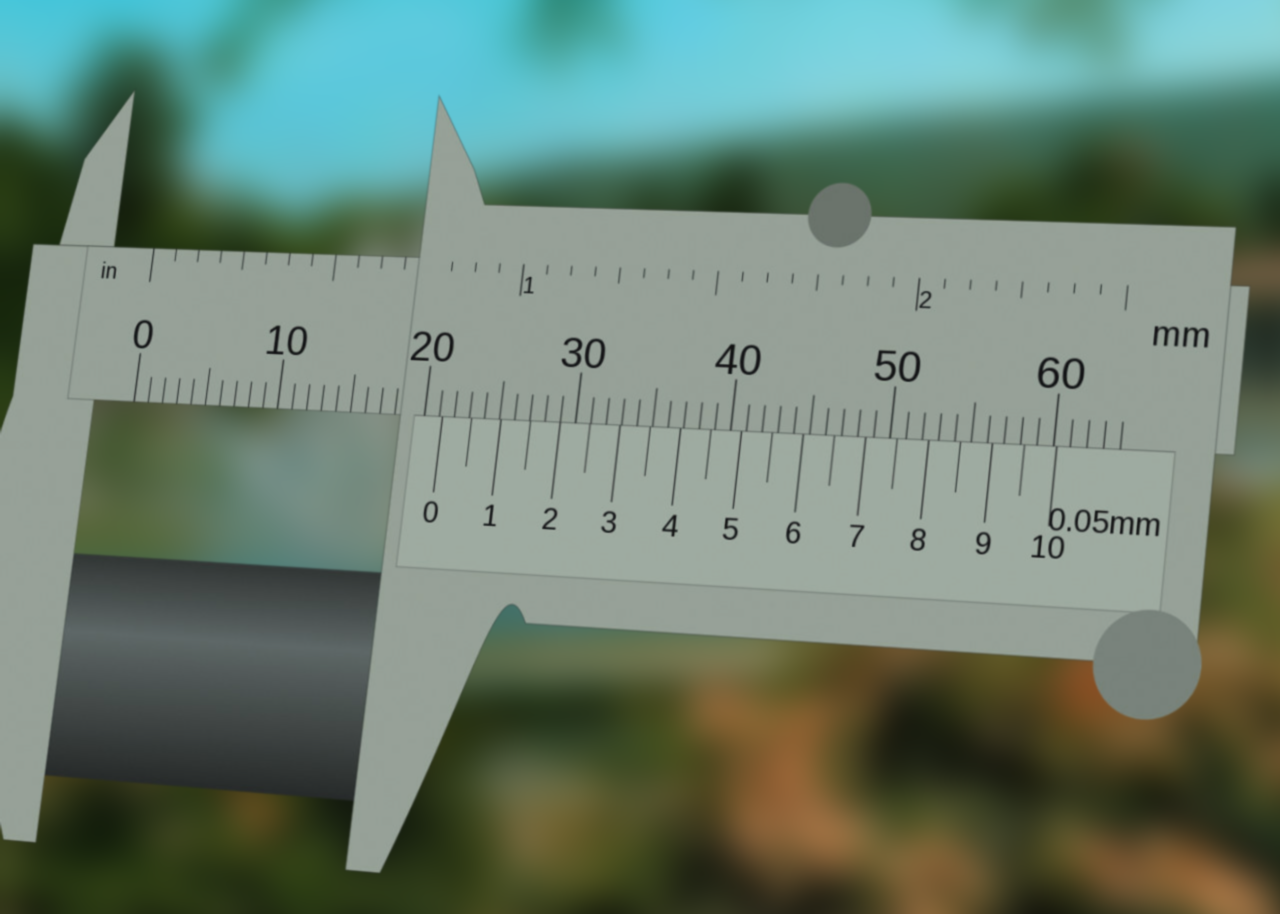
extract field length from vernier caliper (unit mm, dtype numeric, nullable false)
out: 21.2 mm
